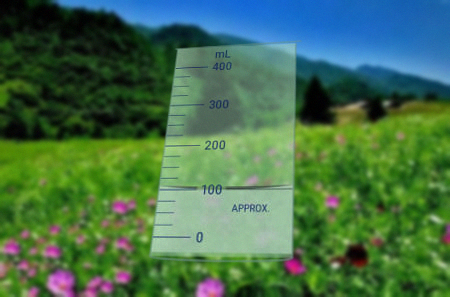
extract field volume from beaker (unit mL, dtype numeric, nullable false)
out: 100 mL
